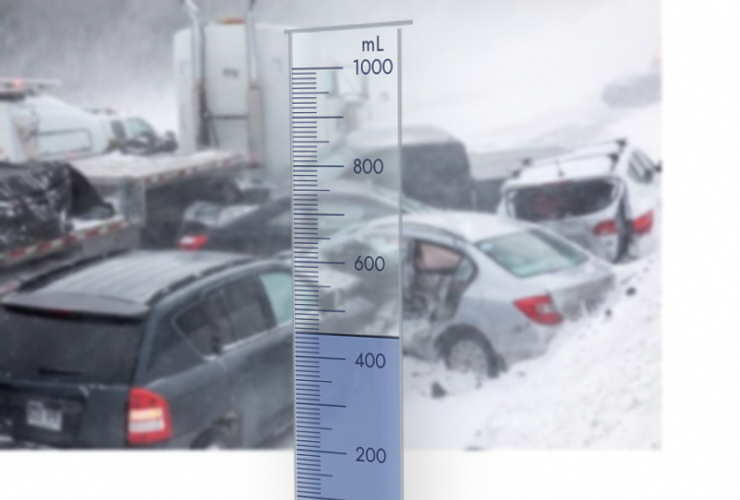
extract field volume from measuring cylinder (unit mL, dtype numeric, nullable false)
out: 450 mL
